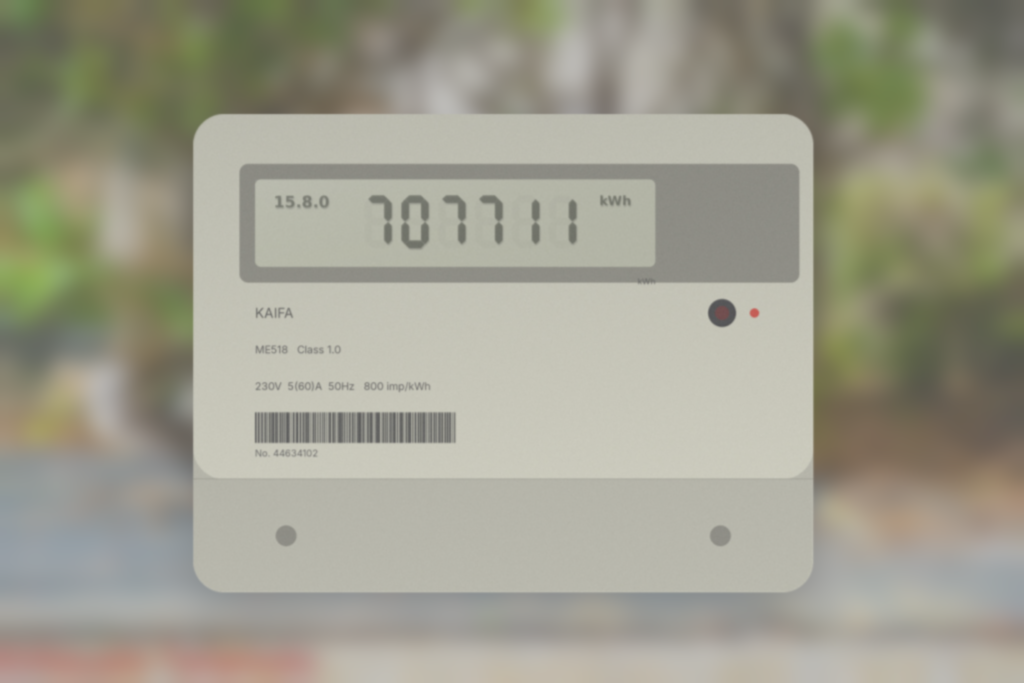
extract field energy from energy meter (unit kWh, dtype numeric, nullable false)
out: 707711 kWh
